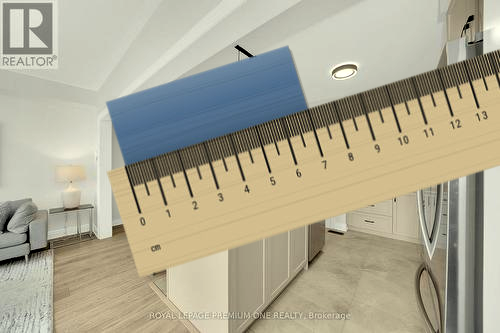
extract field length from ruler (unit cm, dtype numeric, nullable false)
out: 7 cm
